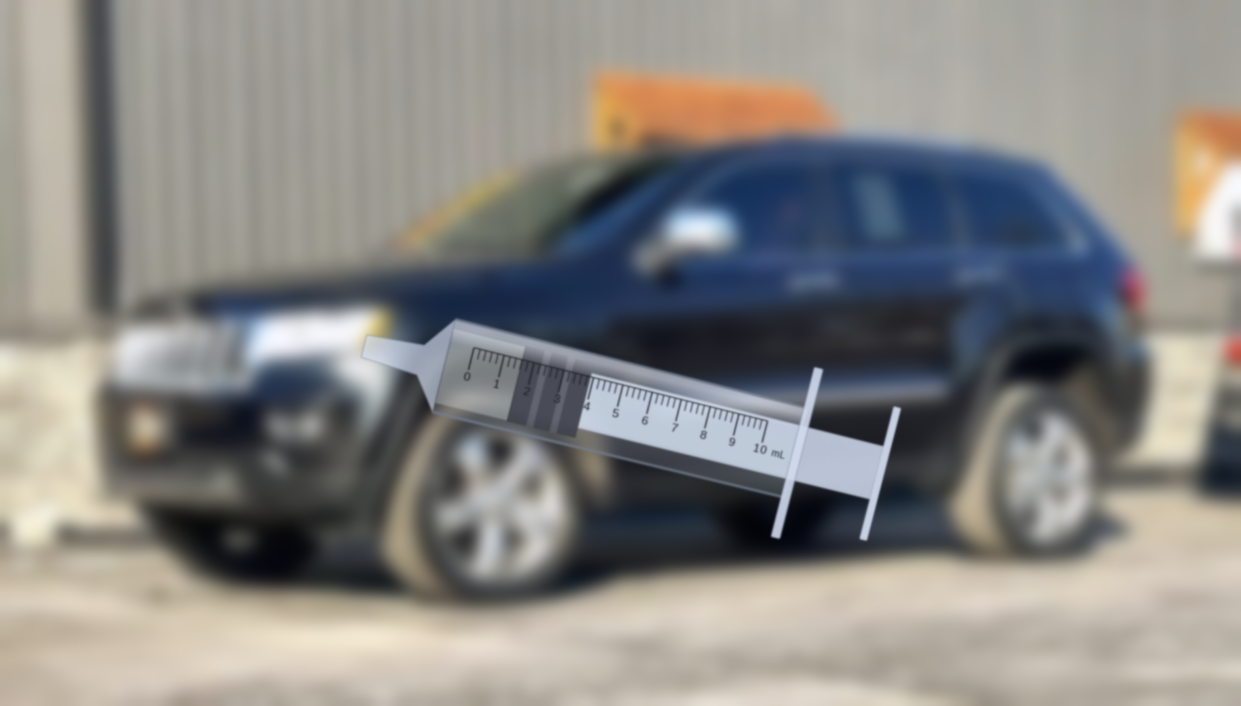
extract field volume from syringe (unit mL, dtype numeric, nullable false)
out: 1.6 mL
